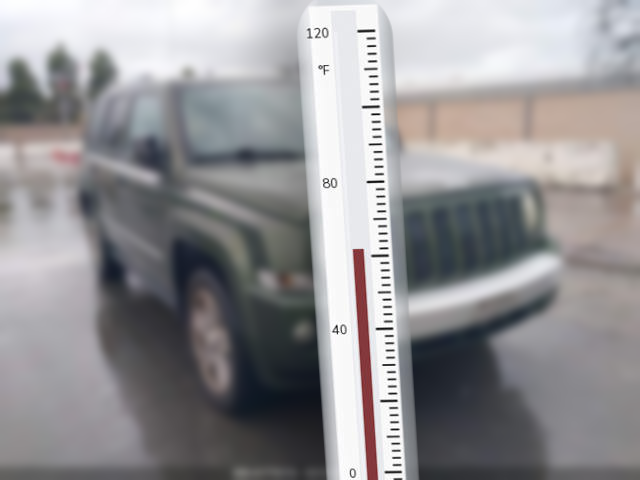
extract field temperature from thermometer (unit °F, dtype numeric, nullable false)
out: 62 °F
